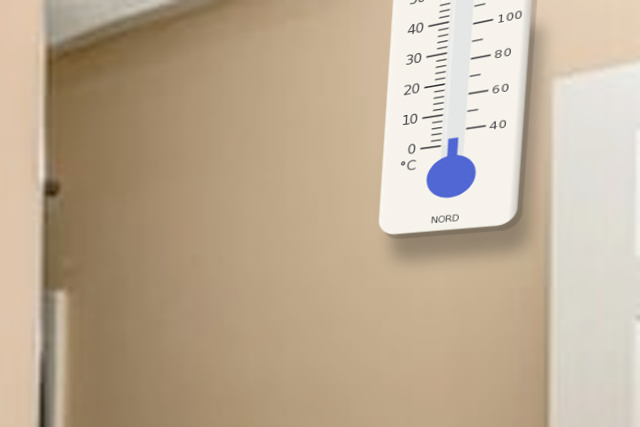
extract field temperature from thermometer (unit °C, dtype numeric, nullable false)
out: 2 °C
